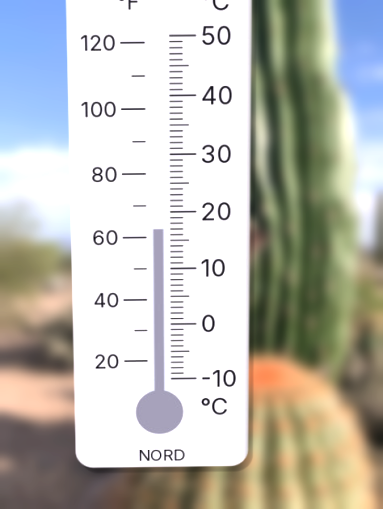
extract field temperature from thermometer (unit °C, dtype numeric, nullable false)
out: 17 °C
